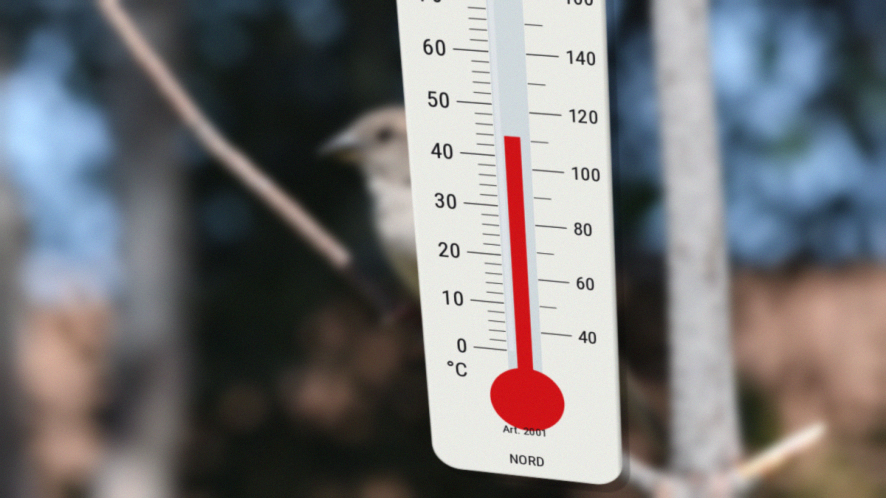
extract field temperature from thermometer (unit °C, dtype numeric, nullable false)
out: 44 °C
